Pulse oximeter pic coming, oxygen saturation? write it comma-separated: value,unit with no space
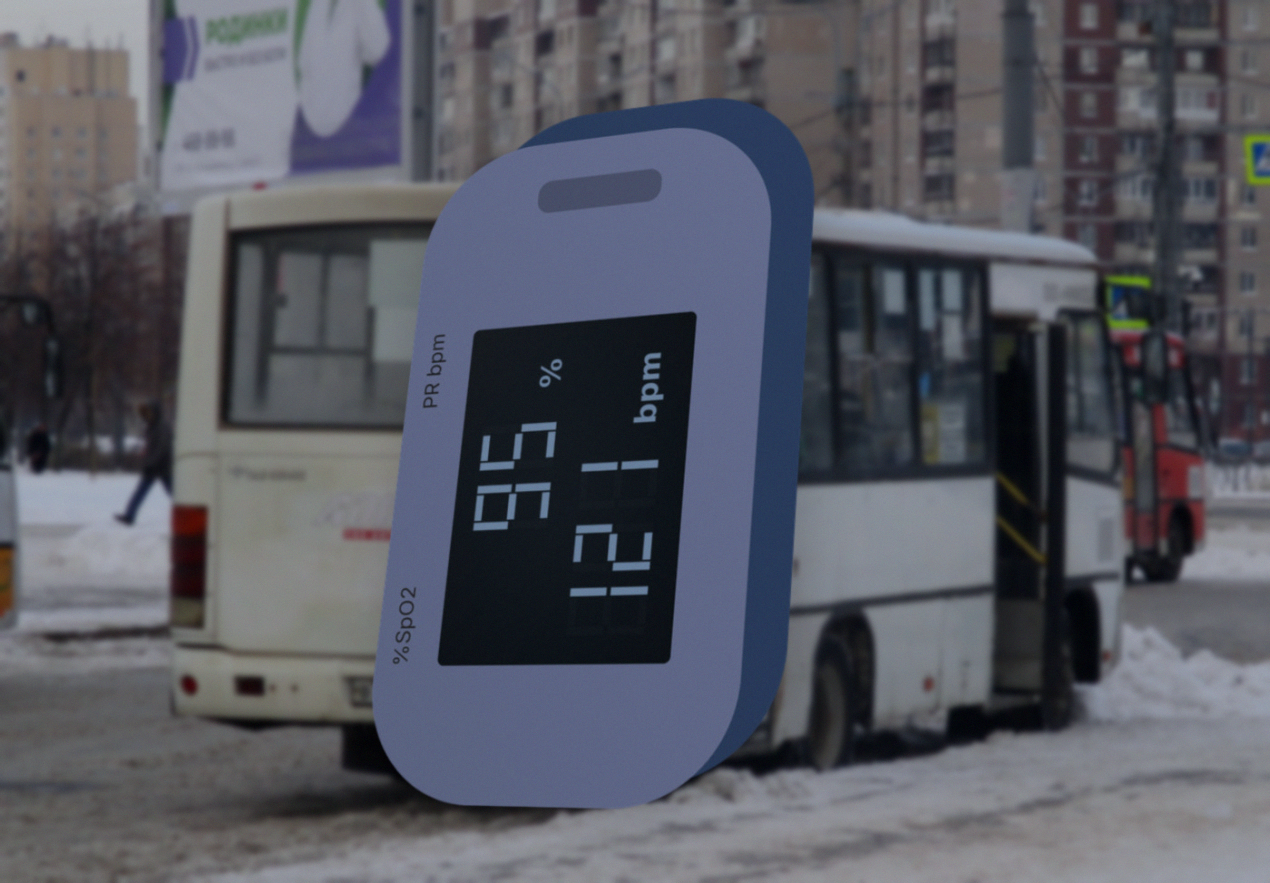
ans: 95,%
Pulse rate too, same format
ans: 121,bpm
